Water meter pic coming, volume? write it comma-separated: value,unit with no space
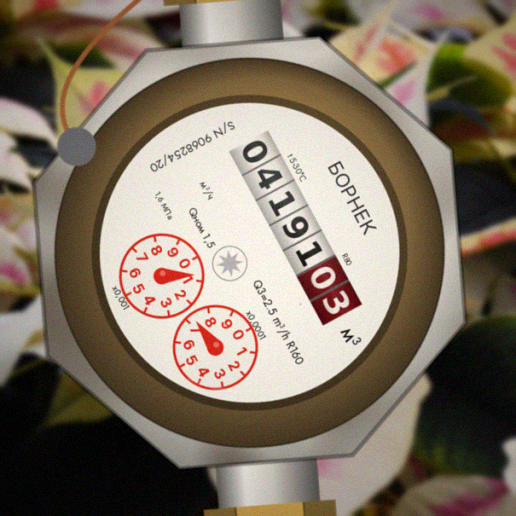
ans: 4191.0307,m³
